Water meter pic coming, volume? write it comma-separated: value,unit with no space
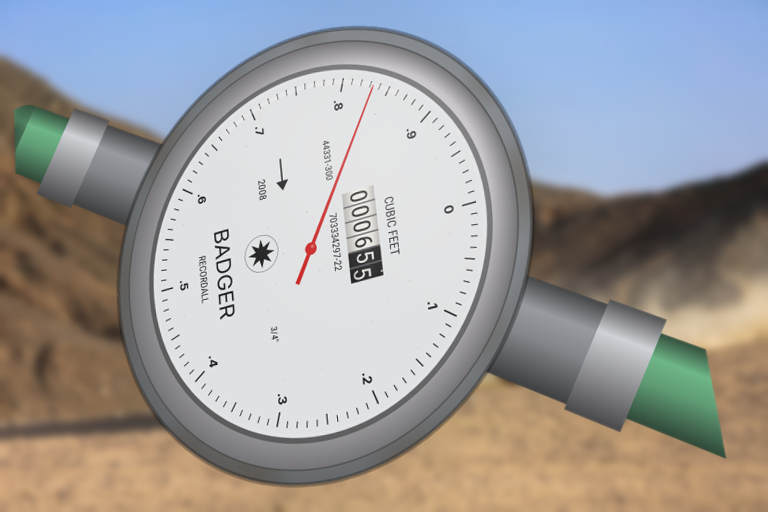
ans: 654.83,ft³
